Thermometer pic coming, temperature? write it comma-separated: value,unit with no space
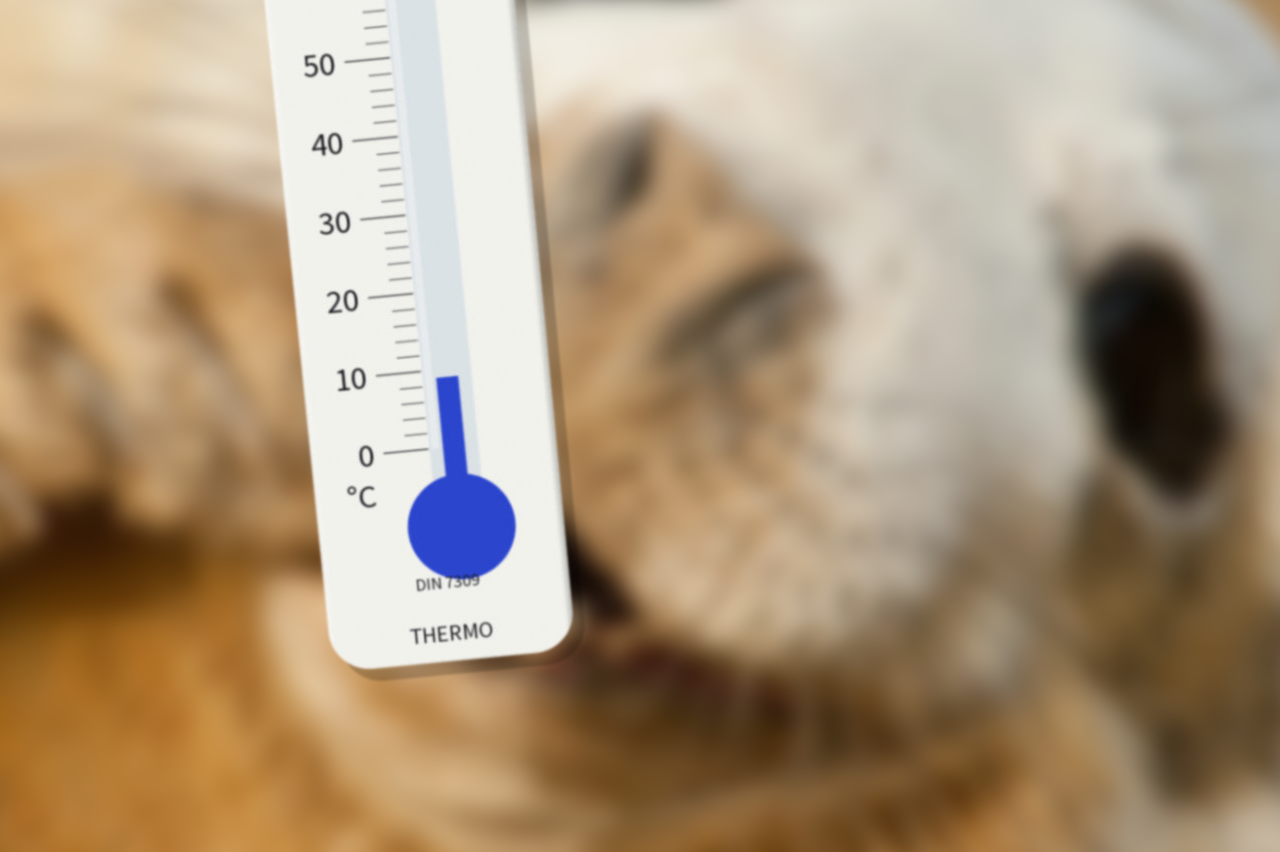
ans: 9,°C
